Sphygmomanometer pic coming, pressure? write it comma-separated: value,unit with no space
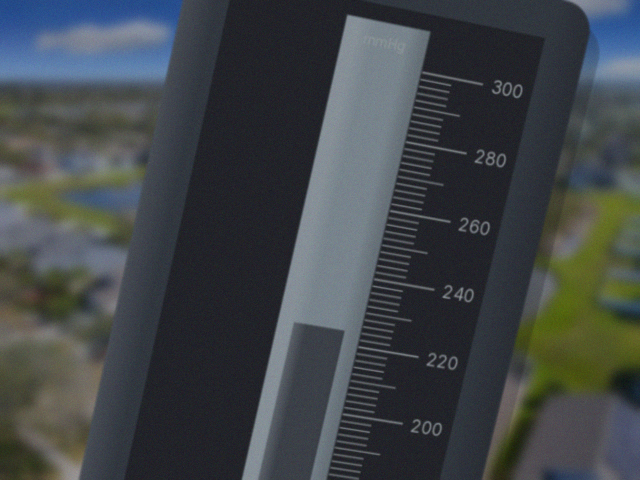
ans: 224,mmHg
